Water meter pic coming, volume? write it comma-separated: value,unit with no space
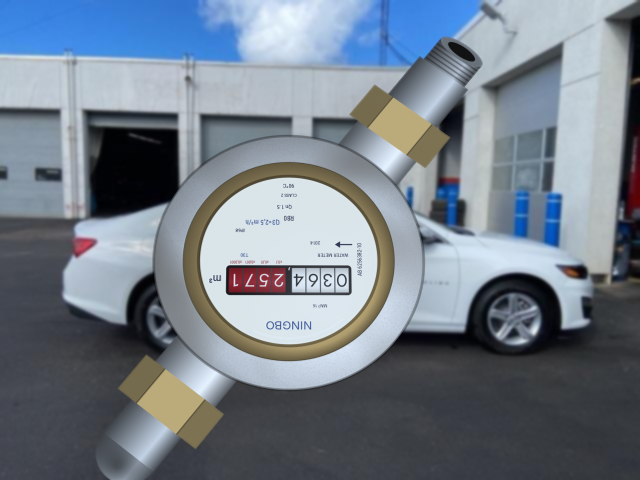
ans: 364.2571,m³
